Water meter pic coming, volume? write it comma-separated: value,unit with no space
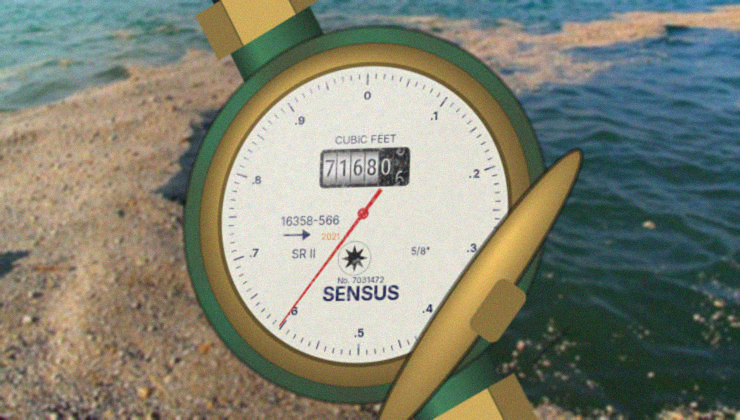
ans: 716805.60,ft³
